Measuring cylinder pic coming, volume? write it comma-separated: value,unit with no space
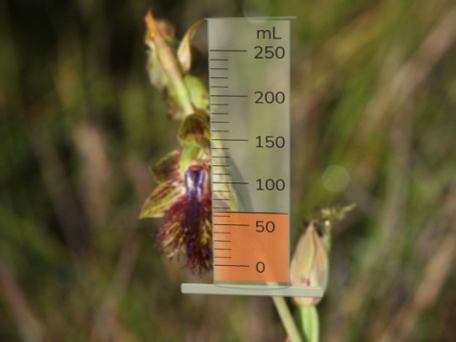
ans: 65,mL
